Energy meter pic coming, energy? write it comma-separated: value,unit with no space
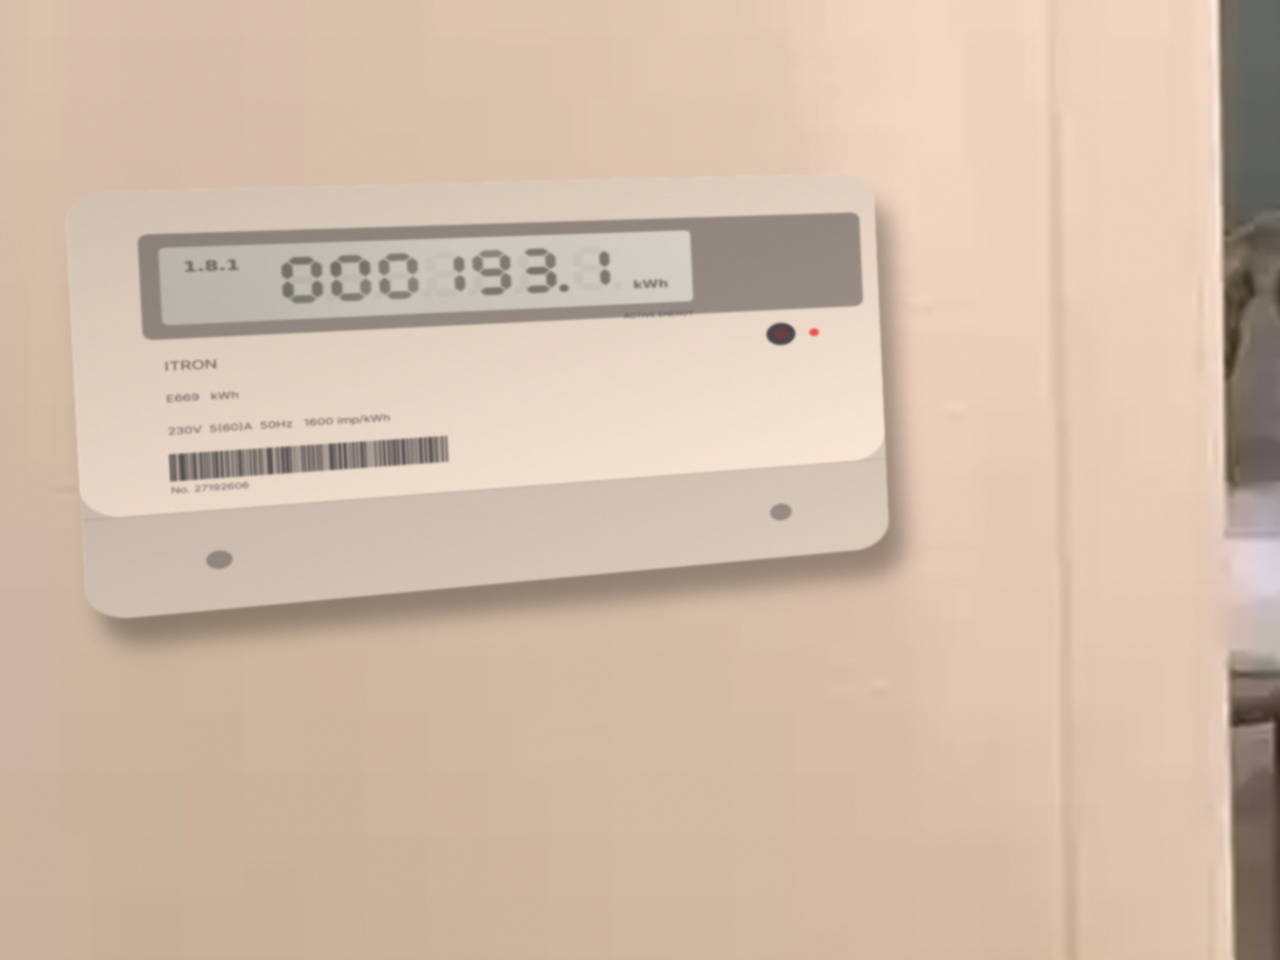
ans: 193.1,kWh
